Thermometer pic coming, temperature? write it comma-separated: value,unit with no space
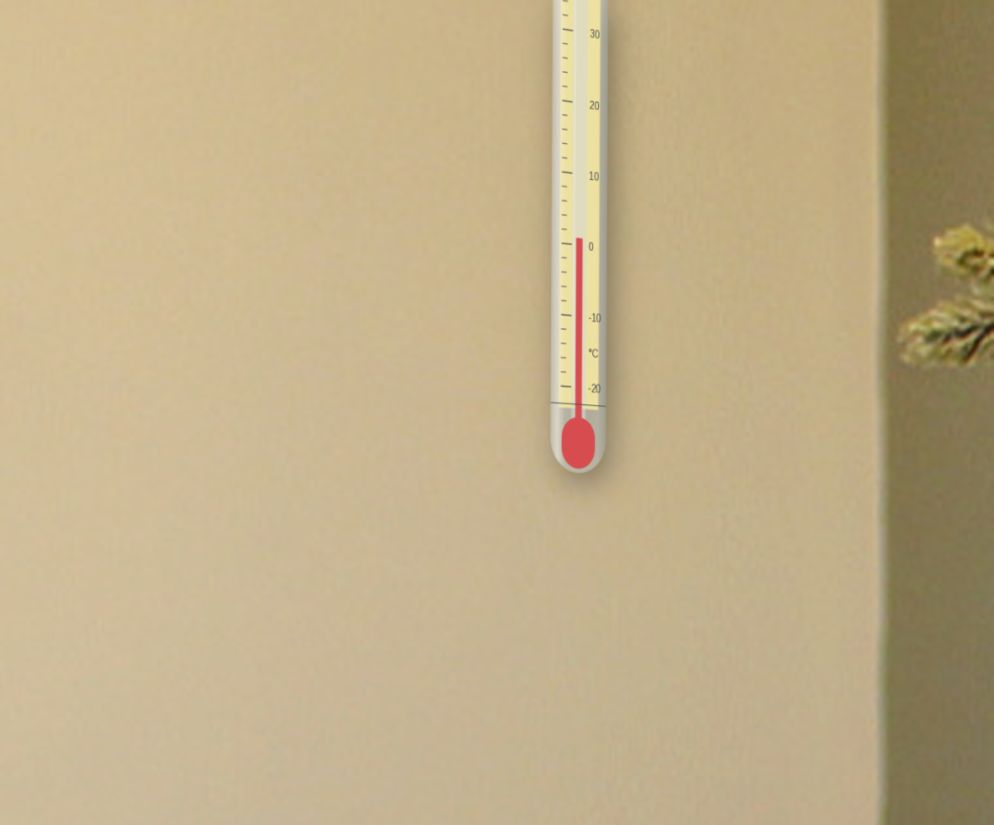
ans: 1,°C
